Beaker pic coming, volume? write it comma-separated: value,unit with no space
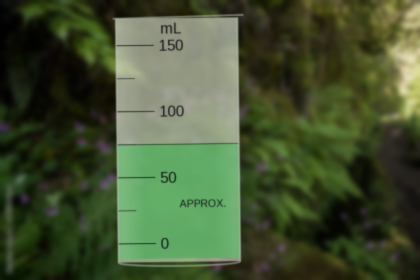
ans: 75,mL
